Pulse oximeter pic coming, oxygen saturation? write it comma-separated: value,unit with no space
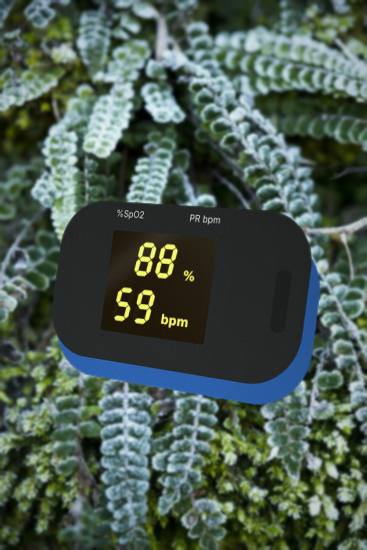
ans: 88,%
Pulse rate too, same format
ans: 59,bpm
